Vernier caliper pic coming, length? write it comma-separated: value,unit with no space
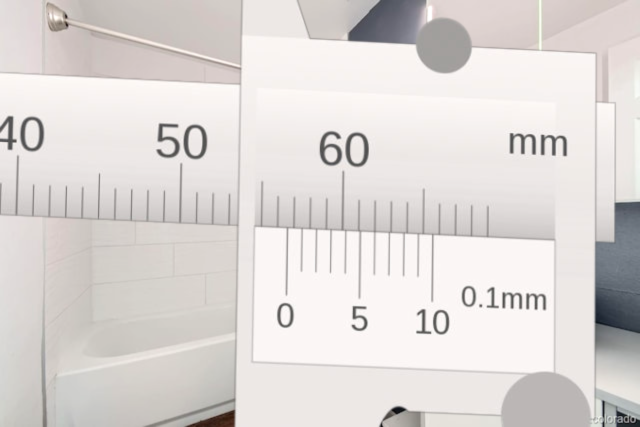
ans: 56.6,mm
